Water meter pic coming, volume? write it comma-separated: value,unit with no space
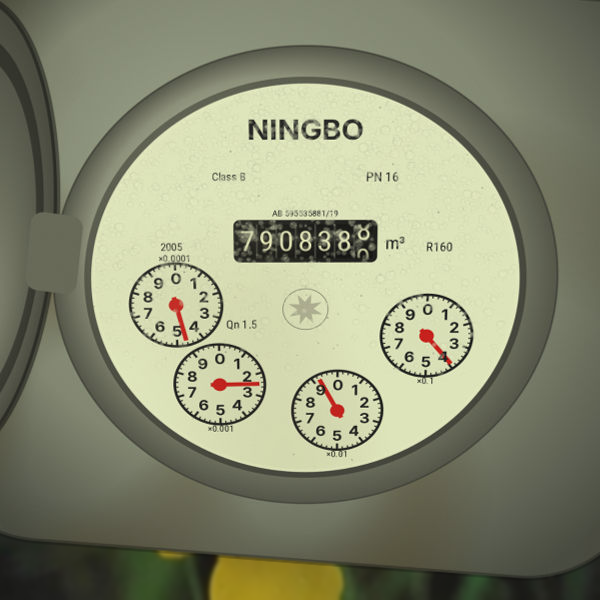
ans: 7908388.3924,m³
